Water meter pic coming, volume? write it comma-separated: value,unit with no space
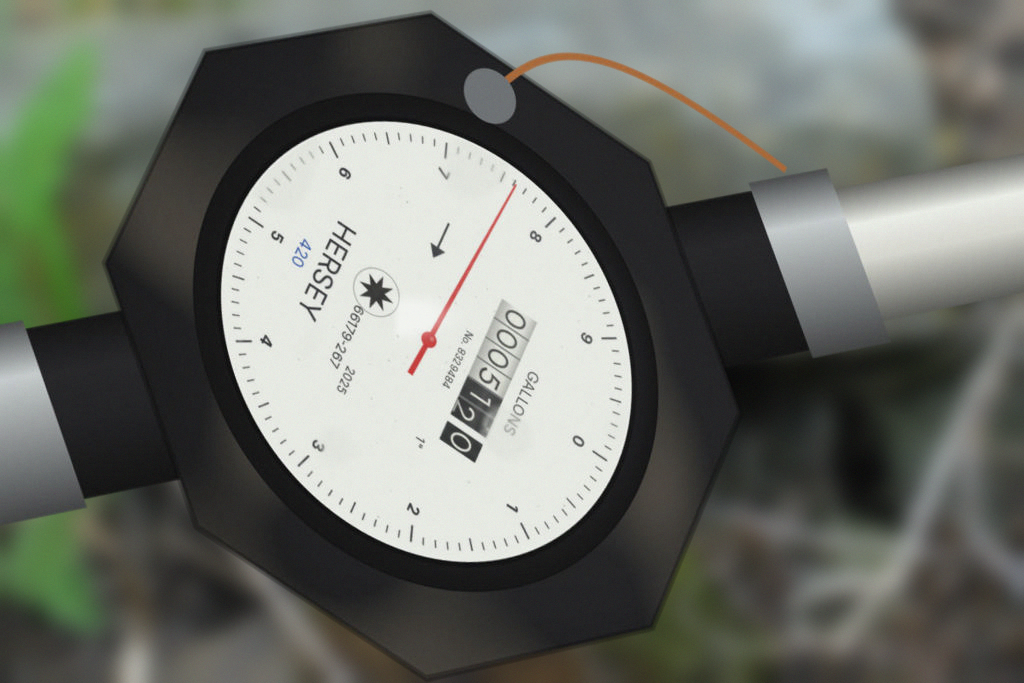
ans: 5117.6,gal
